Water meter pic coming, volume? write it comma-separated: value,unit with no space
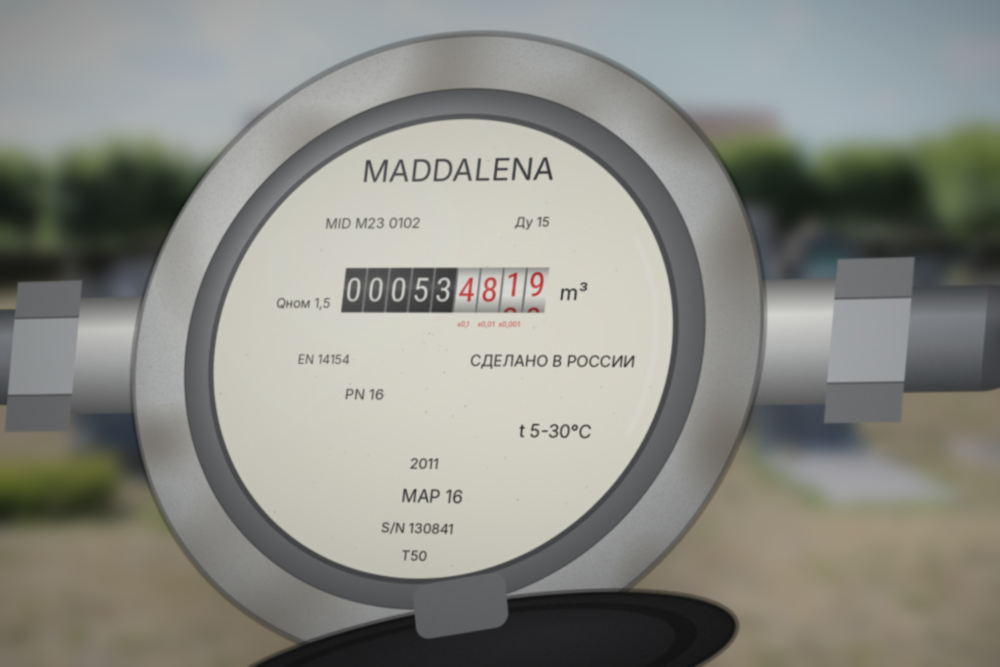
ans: 53.4819,m³
